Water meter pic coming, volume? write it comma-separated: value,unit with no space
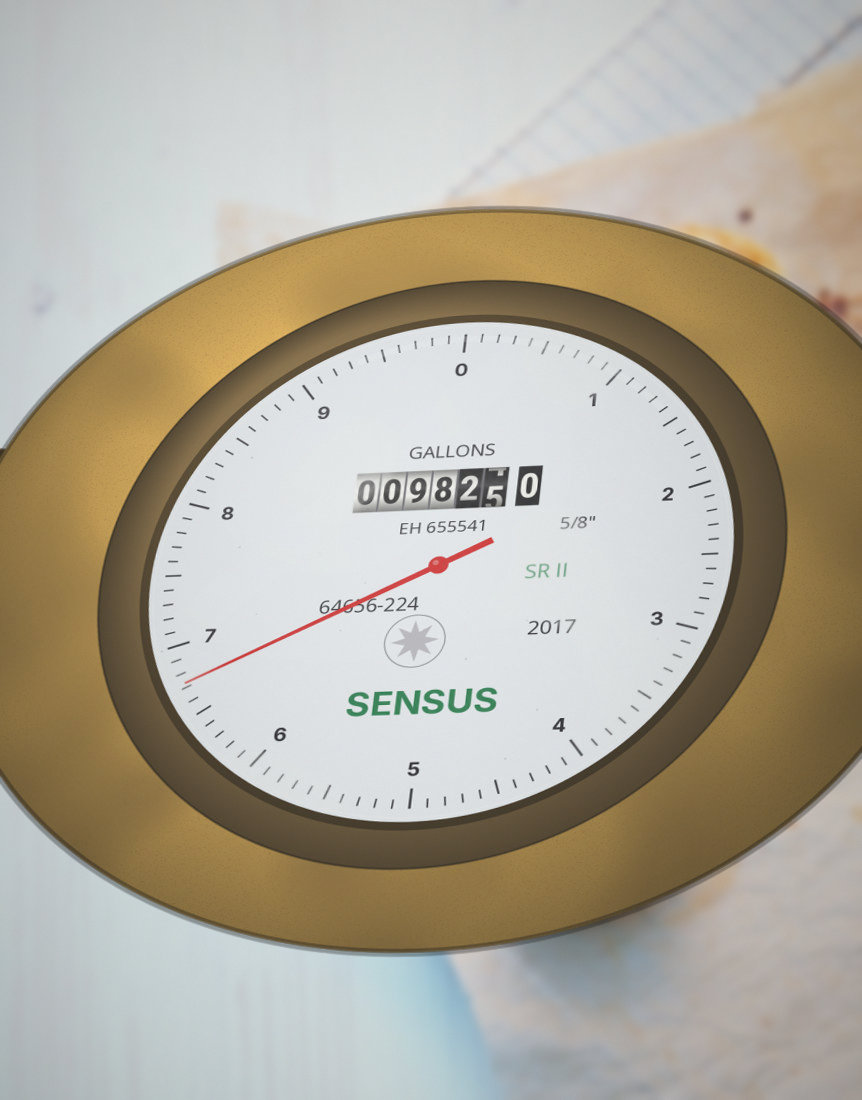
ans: 98246.7,gal
